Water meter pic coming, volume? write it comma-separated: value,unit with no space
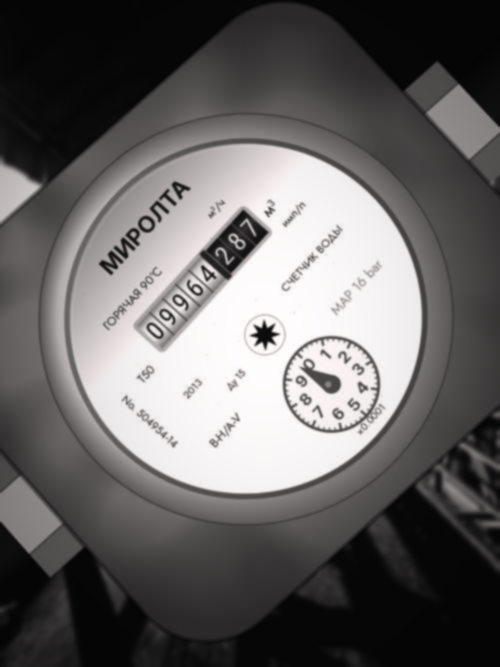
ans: 9964.2869,m³
